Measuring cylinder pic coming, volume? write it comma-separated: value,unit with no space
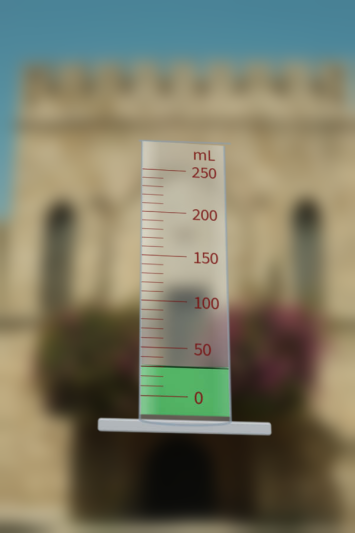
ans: 30,mL
